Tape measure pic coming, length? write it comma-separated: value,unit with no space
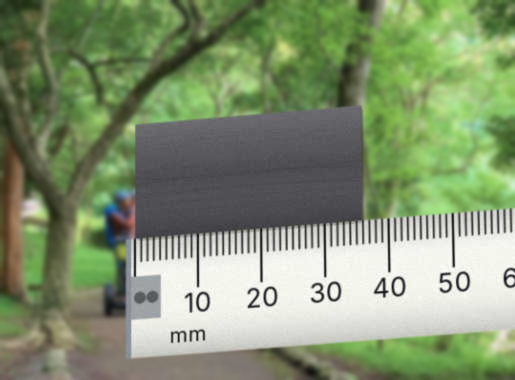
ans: 36,mm
